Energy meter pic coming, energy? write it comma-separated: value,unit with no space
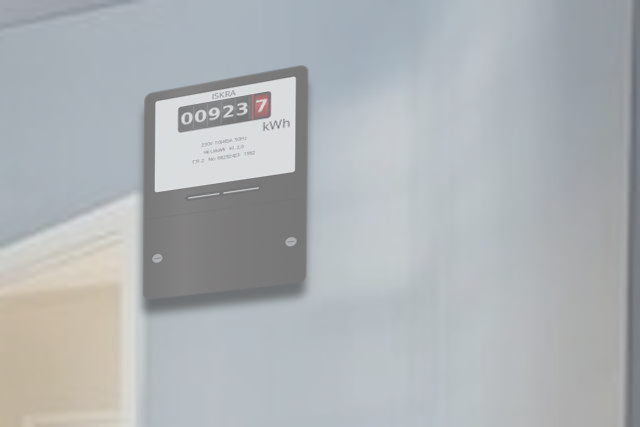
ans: 923.7,kWh
